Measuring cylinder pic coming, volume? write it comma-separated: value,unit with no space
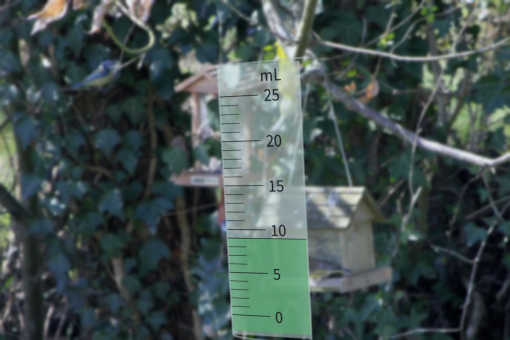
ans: 9,mL
